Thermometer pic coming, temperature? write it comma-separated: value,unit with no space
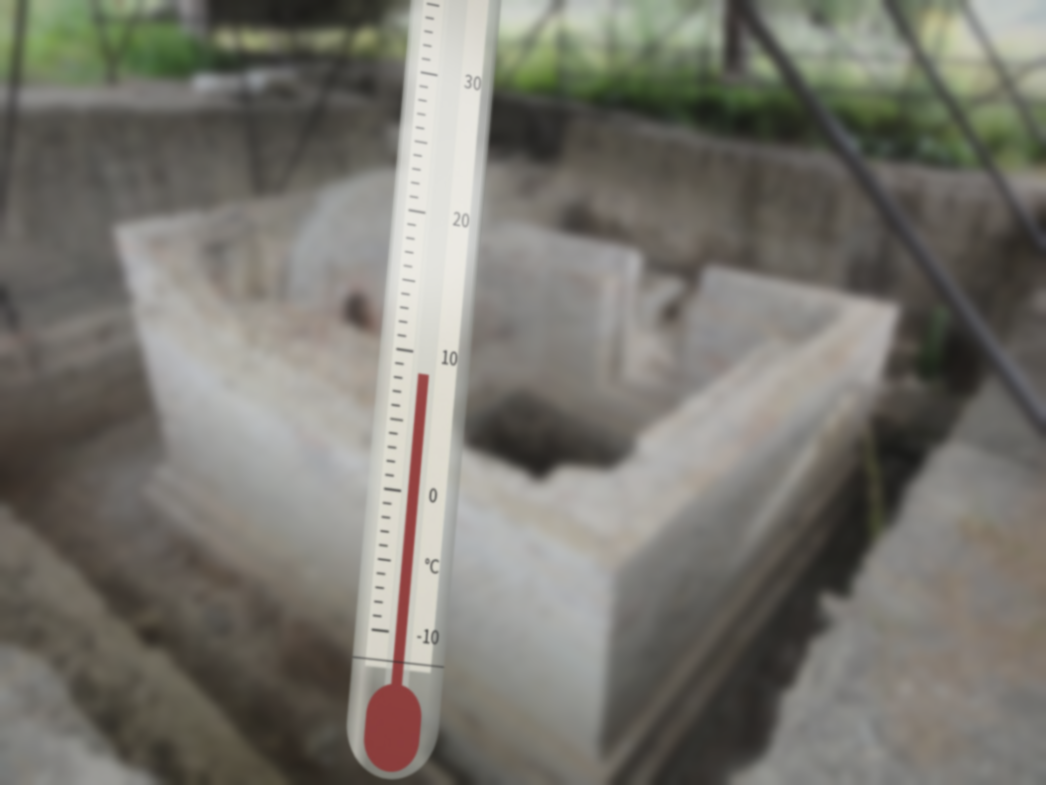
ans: 8.5,°C
